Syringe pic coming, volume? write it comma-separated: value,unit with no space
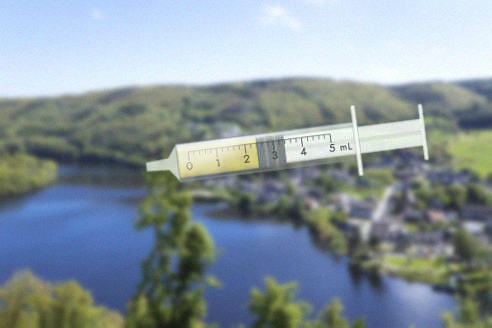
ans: 2.4,mL
